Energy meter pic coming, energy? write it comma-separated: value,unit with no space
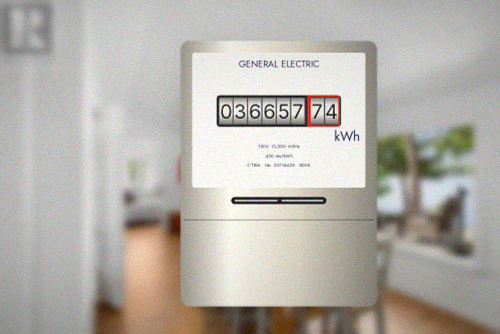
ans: 36657.74,kWh
